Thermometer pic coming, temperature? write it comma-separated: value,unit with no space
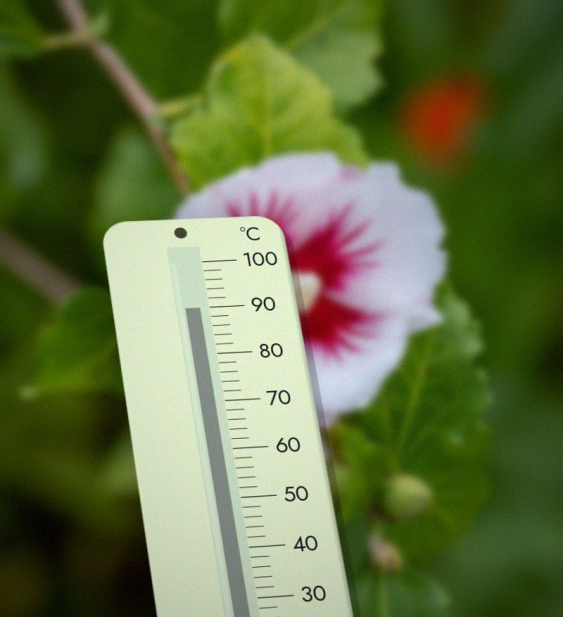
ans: 90,°C
